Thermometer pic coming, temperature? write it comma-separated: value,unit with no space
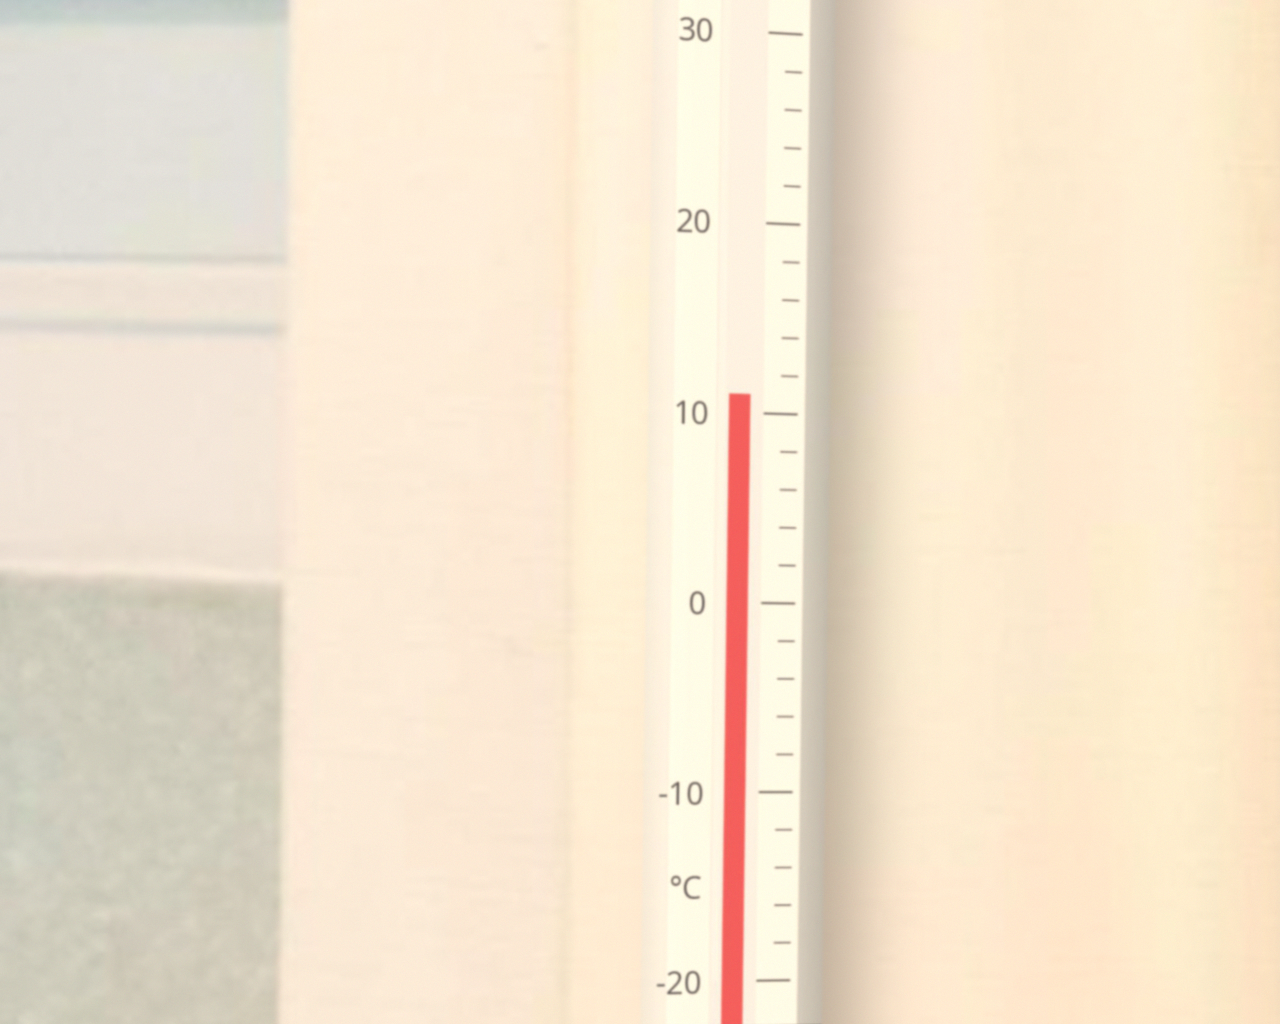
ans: 11,°C
